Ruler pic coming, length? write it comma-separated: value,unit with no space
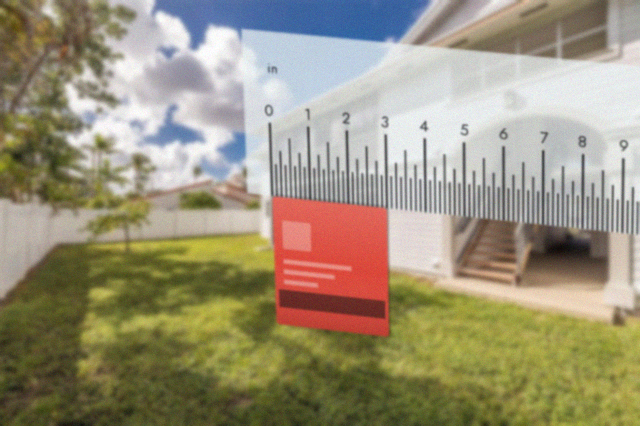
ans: 3,in
